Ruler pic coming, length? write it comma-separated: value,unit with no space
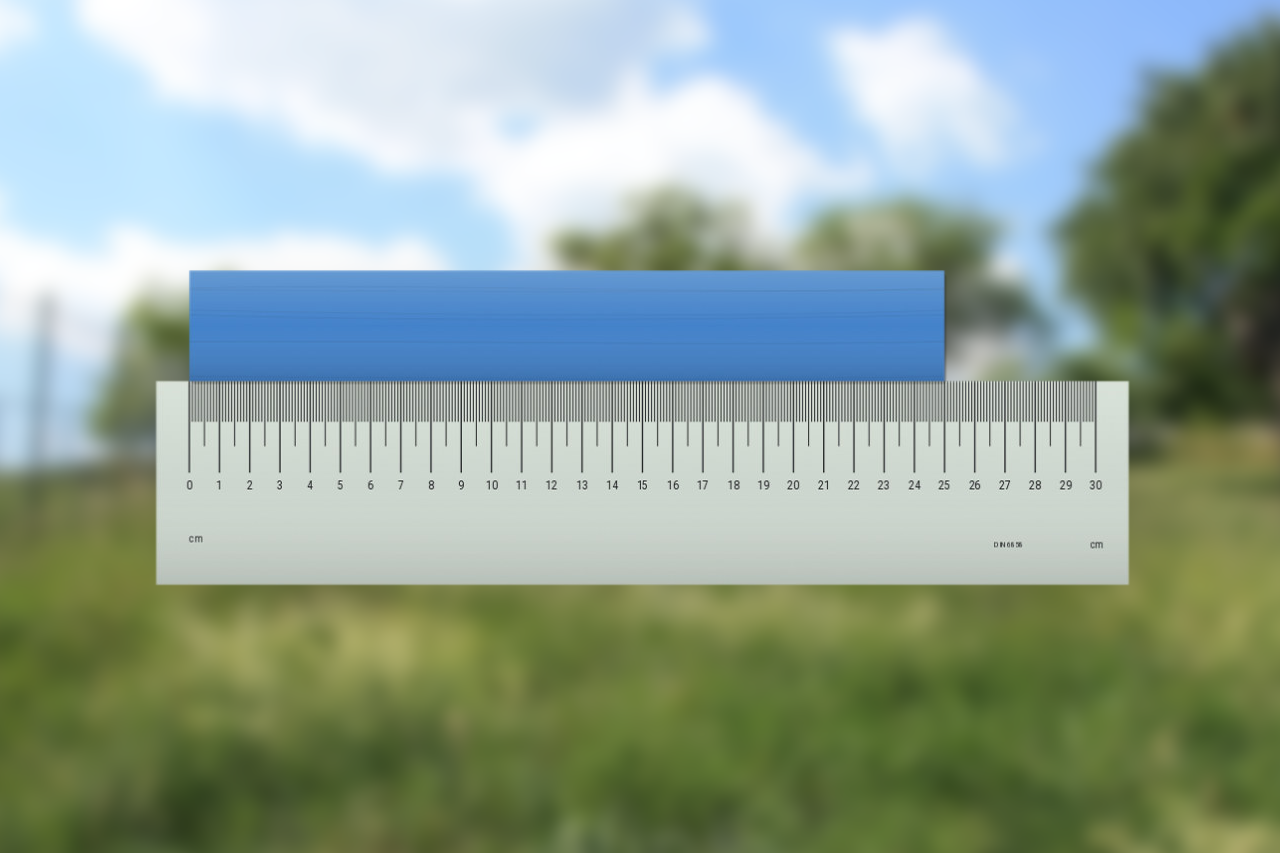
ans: 25,cm
